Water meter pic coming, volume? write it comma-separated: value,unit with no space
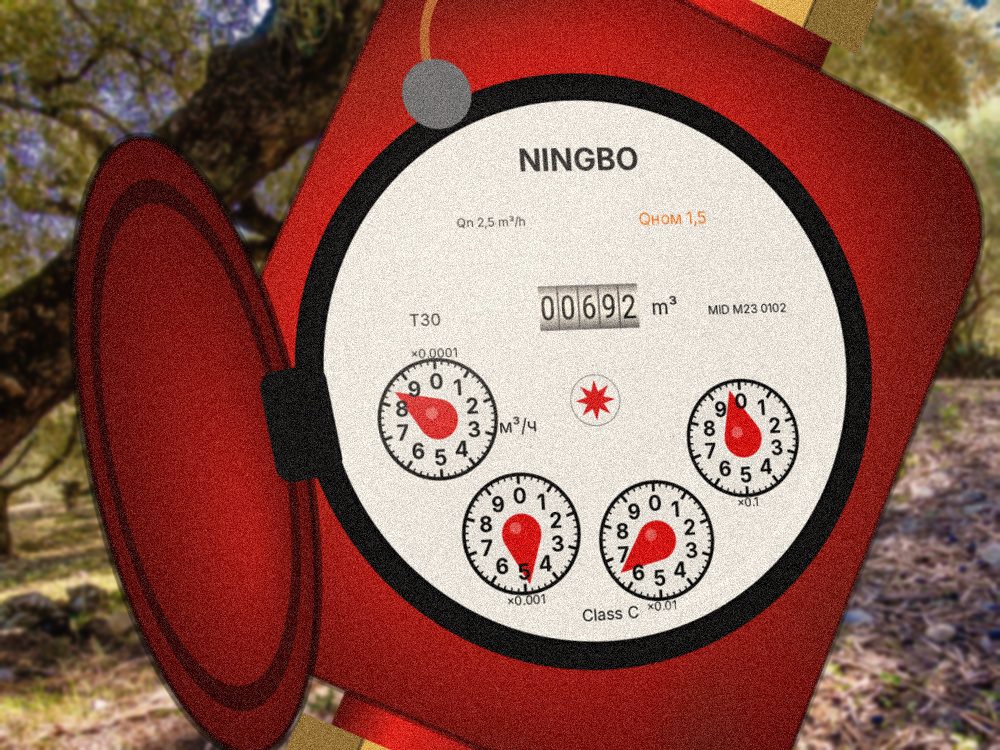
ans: 691.9648,m³
